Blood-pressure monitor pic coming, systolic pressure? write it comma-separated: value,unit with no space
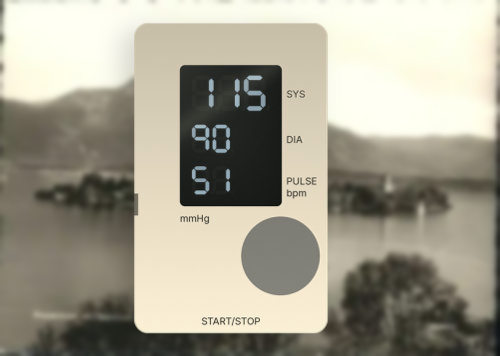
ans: 115,mmHg
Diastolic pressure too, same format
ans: 90,mmHg
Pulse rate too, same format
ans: 51,bpm
